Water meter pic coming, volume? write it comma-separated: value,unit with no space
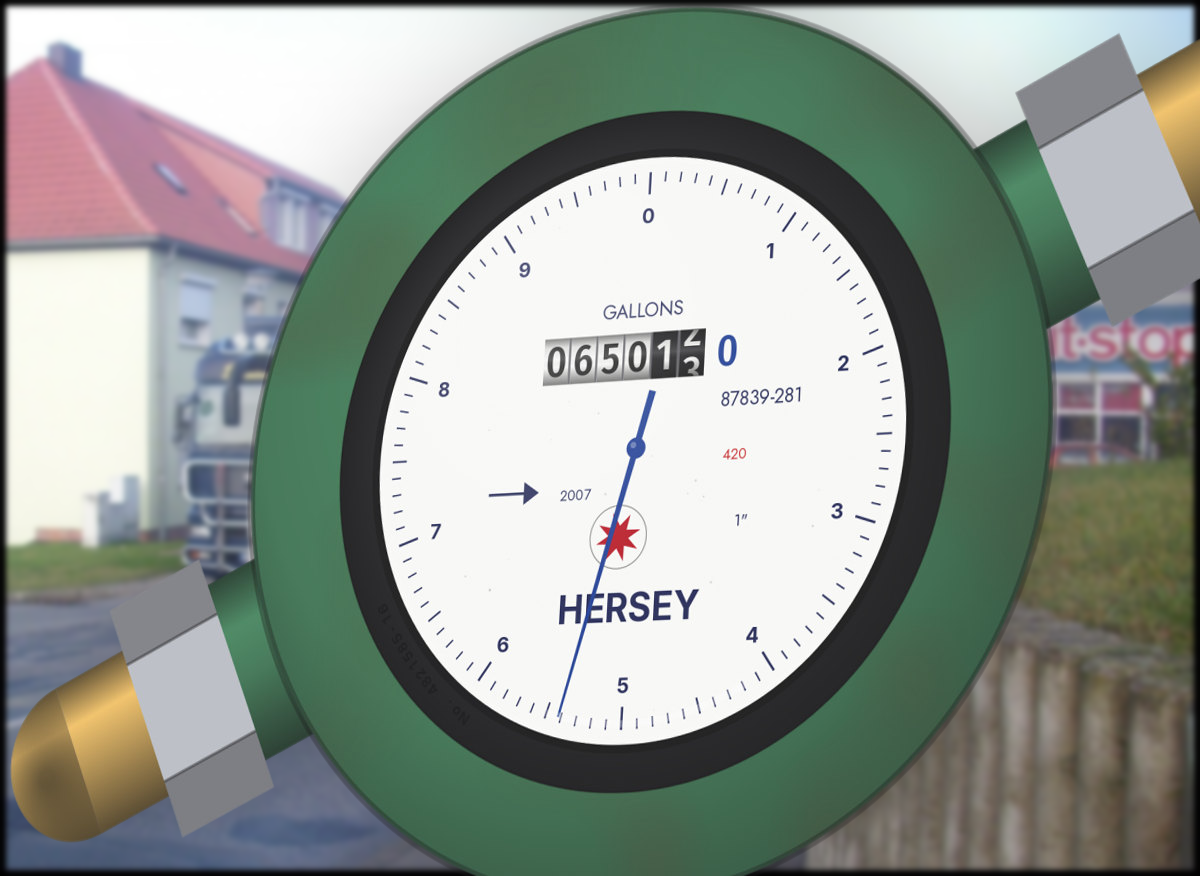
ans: 650125.4,gal
